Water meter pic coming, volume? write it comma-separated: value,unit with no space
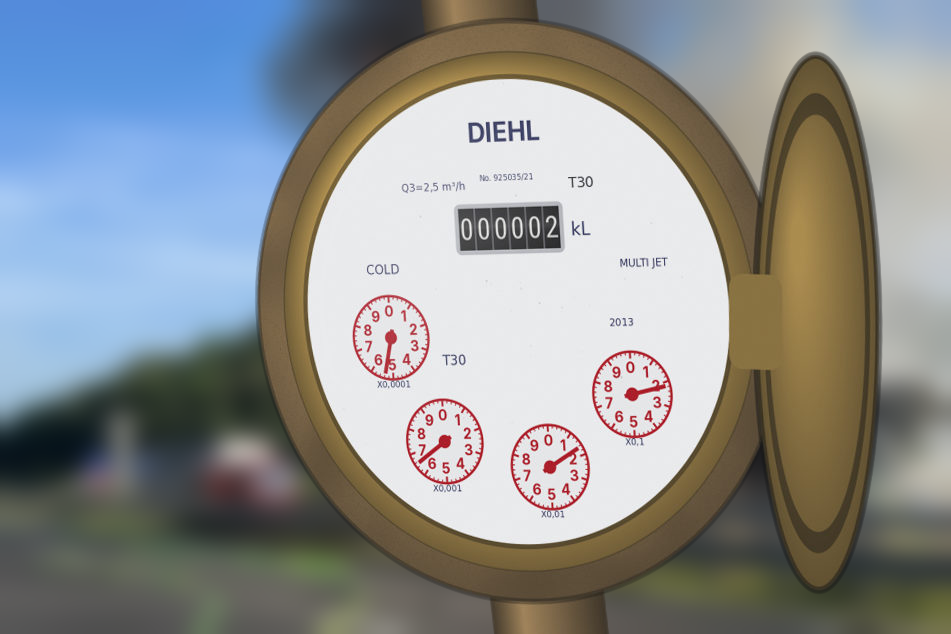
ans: 2.2165,kL
